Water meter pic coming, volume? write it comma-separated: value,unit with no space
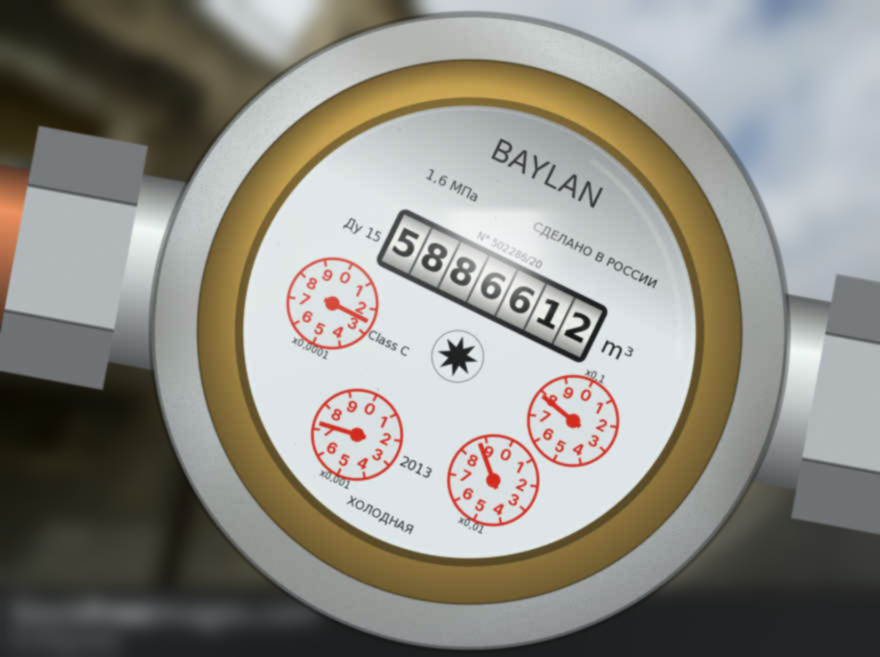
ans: 5886612.7872,m³
